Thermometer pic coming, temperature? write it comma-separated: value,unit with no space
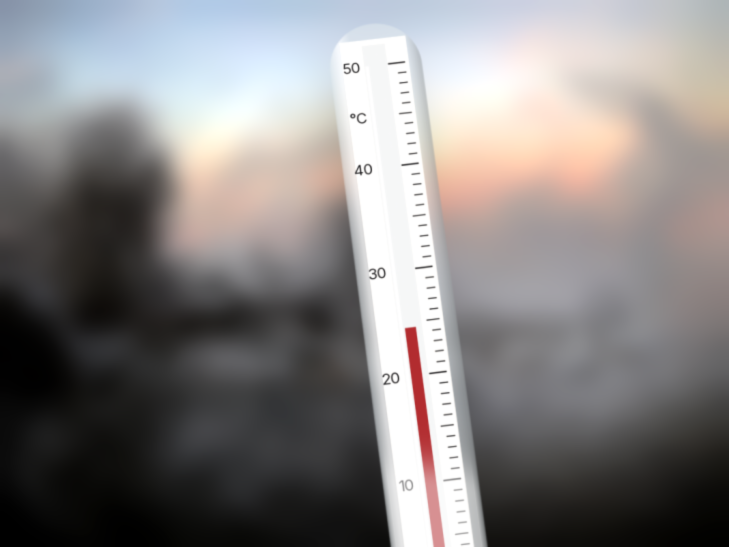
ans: 24.5,°C
